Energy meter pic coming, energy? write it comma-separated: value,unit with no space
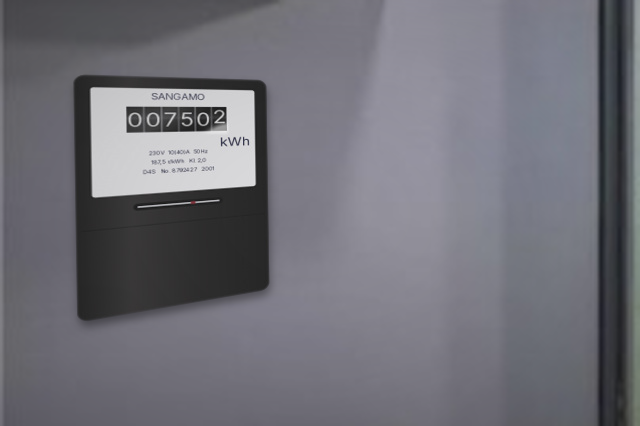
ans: 7502,kWh
